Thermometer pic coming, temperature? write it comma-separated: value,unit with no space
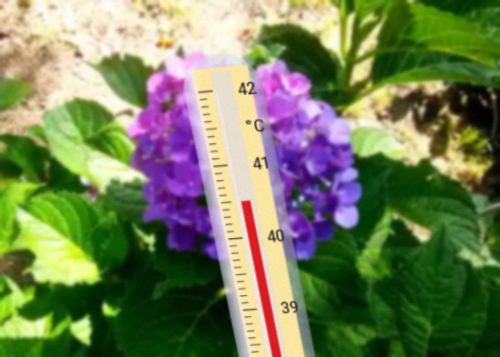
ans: 40.5,°C
